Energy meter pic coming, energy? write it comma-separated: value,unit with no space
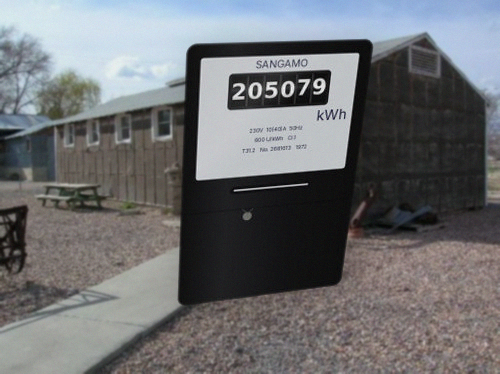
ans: 205079,kWh
